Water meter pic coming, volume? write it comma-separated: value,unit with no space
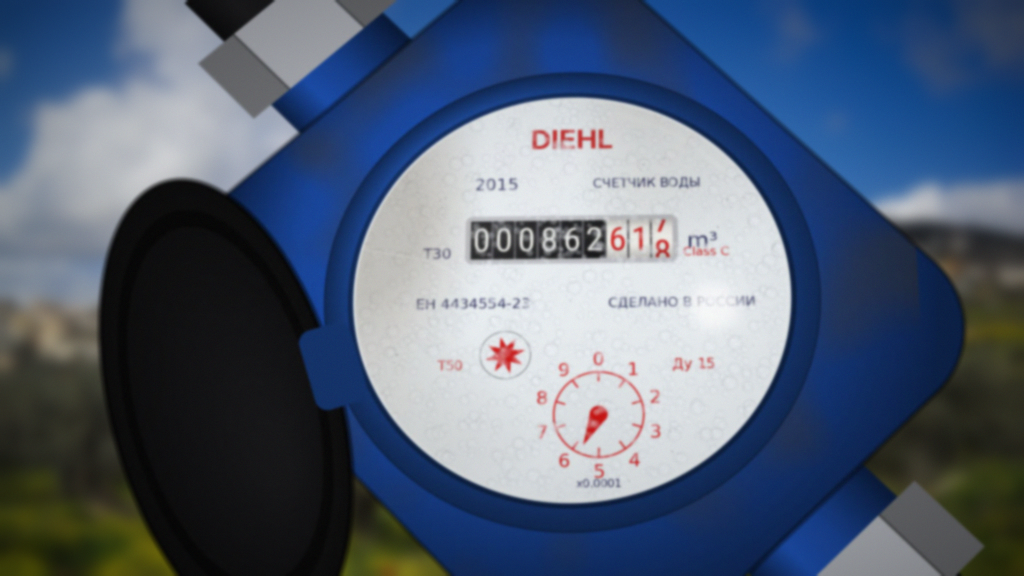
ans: 862.6175,m³
